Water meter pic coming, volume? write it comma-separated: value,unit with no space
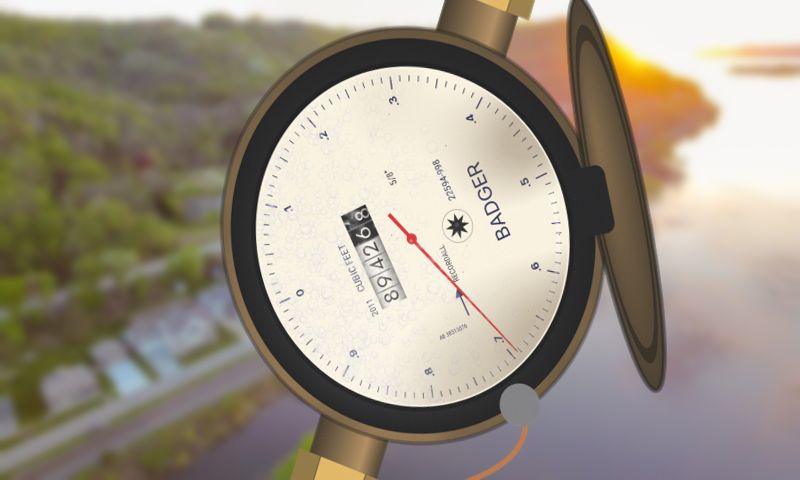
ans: 894267.69,ft³
